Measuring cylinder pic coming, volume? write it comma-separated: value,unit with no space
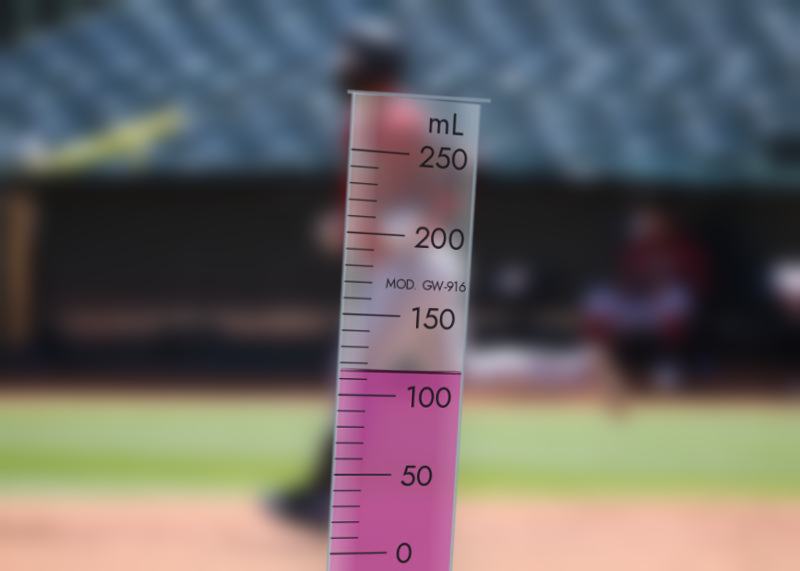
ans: 115,mL
